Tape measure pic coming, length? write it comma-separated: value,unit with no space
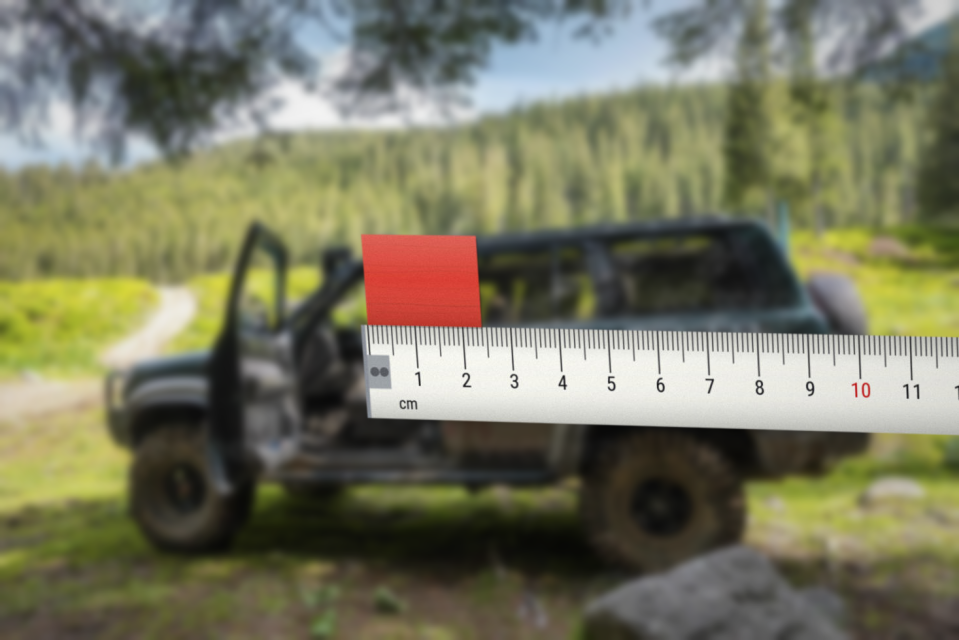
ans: 2.4,cm
